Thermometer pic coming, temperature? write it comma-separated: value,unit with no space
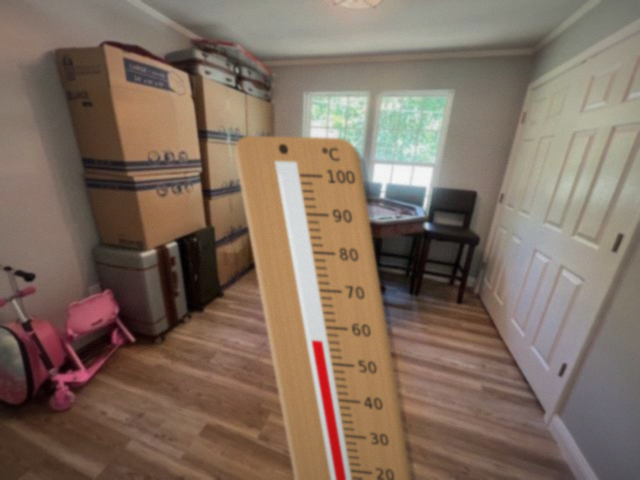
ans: 56,°C
